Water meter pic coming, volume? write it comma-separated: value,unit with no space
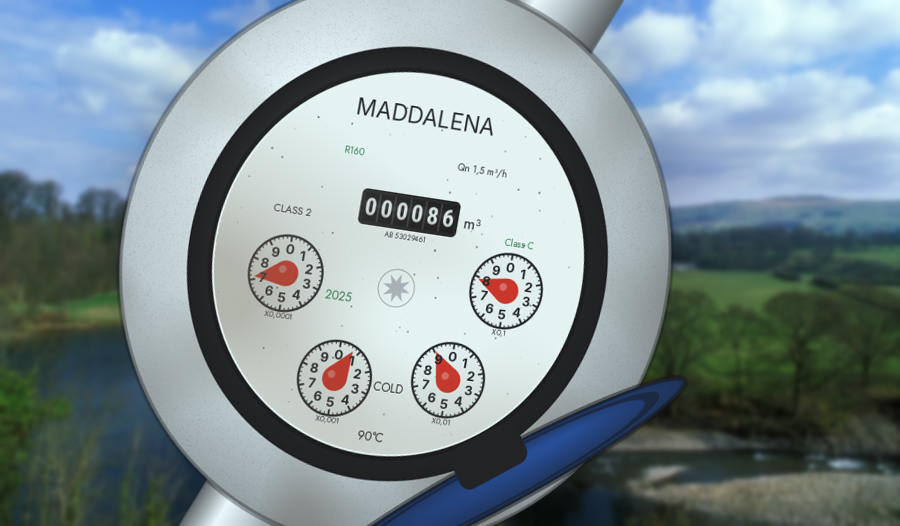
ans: 86.7907,m³
